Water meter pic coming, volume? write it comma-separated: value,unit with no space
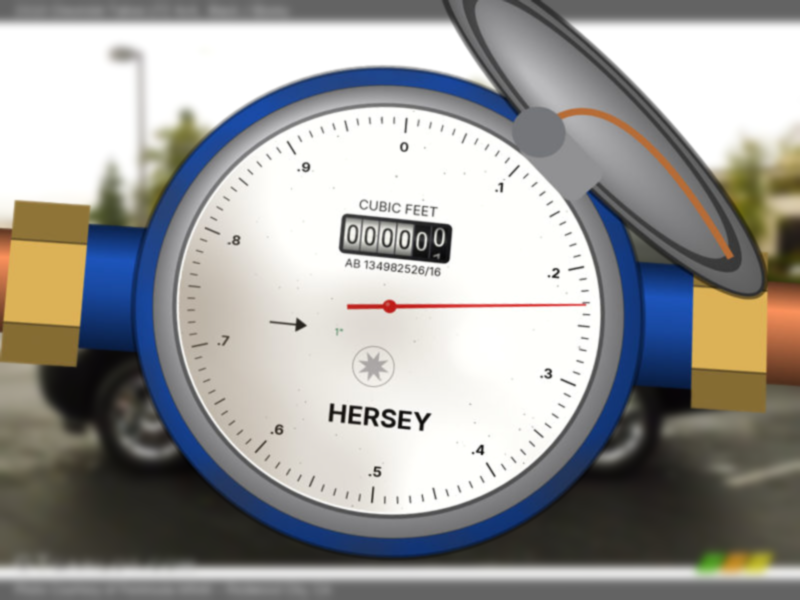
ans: 0.23,ft³
